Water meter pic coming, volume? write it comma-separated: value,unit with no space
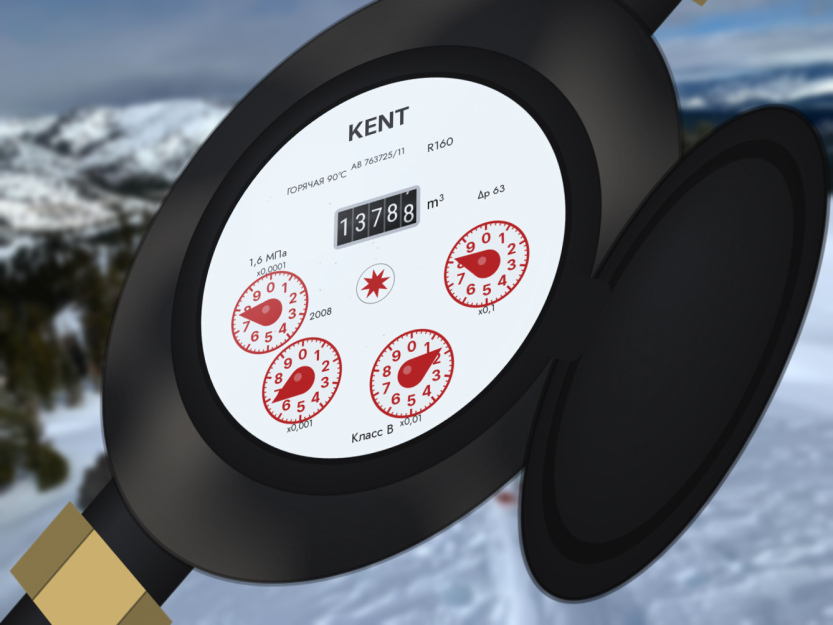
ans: 13787.8167,m³
